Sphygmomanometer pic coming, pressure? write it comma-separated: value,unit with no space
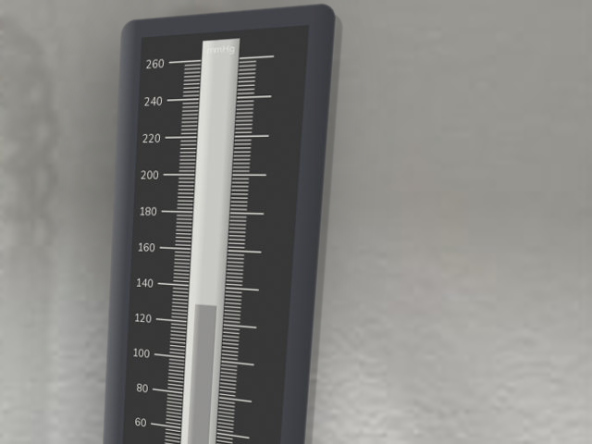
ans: 130,mmHg
